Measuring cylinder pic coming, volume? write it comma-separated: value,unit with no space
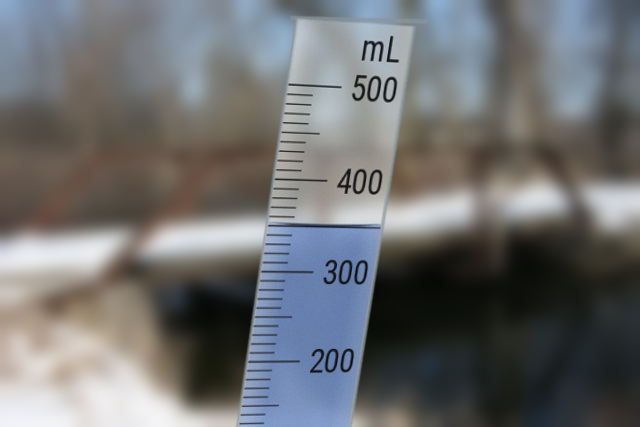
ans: 350,mL
